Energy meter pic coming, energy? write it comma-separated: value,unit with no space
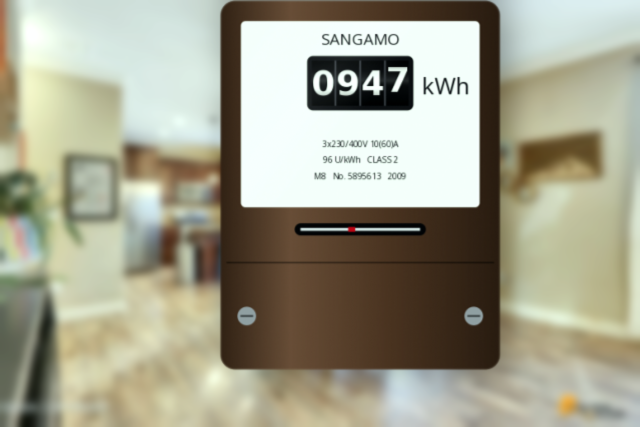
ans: 947,kWh
